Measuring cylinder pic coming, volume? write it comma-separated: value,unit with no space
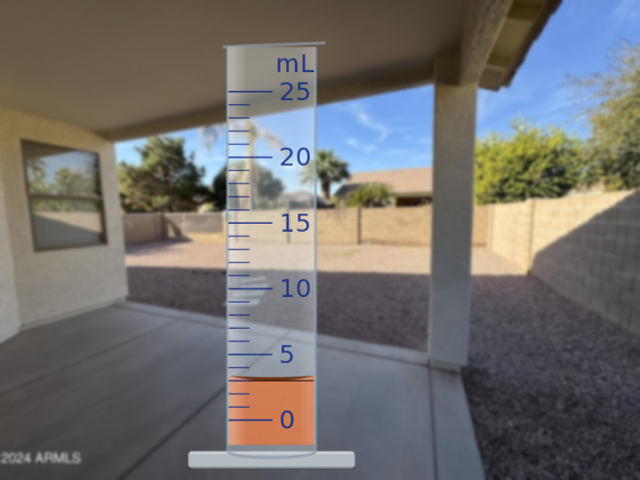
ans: 3,mL
